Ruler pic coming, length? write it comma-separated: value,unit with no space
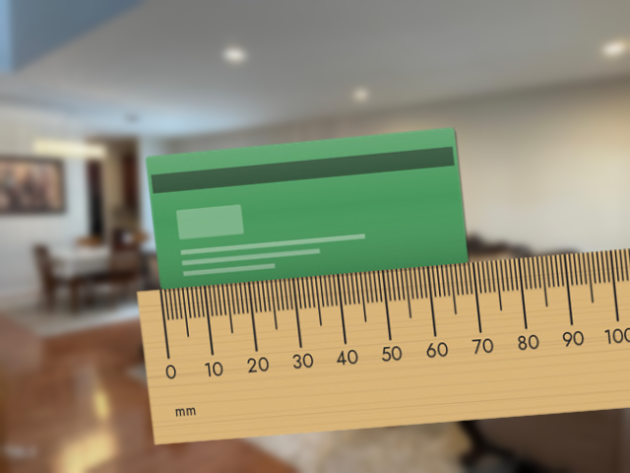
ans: 69,mm
